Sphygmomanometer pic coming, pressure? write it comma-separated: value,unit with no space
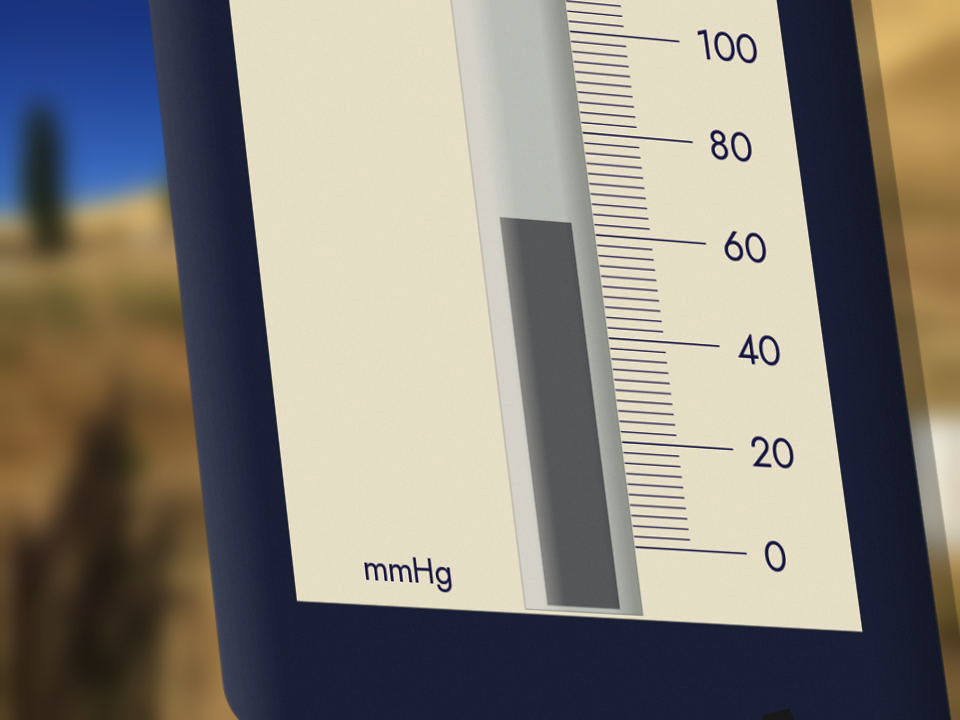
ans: 62,mmHg
